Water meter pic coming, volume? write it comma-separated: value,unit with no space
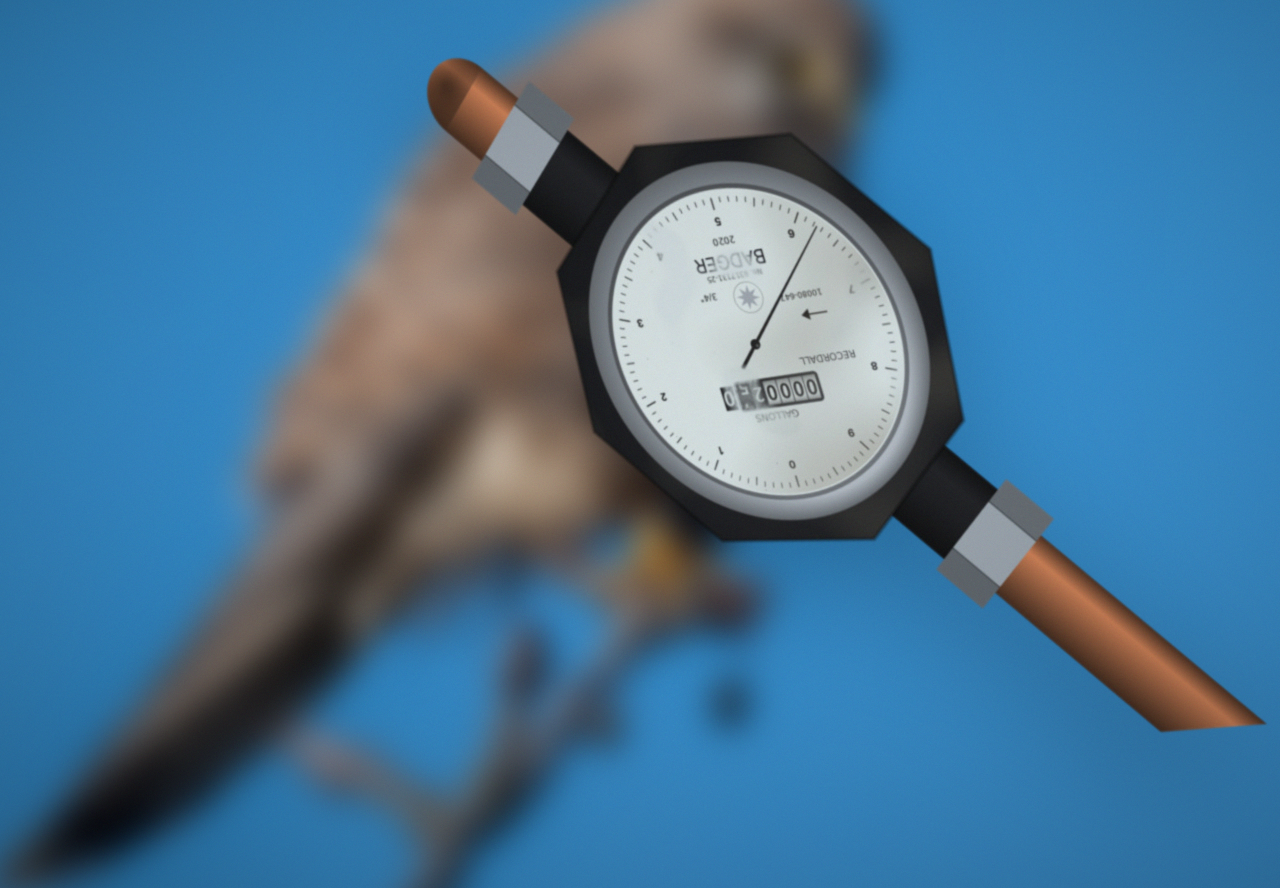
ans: 246.2,gal
